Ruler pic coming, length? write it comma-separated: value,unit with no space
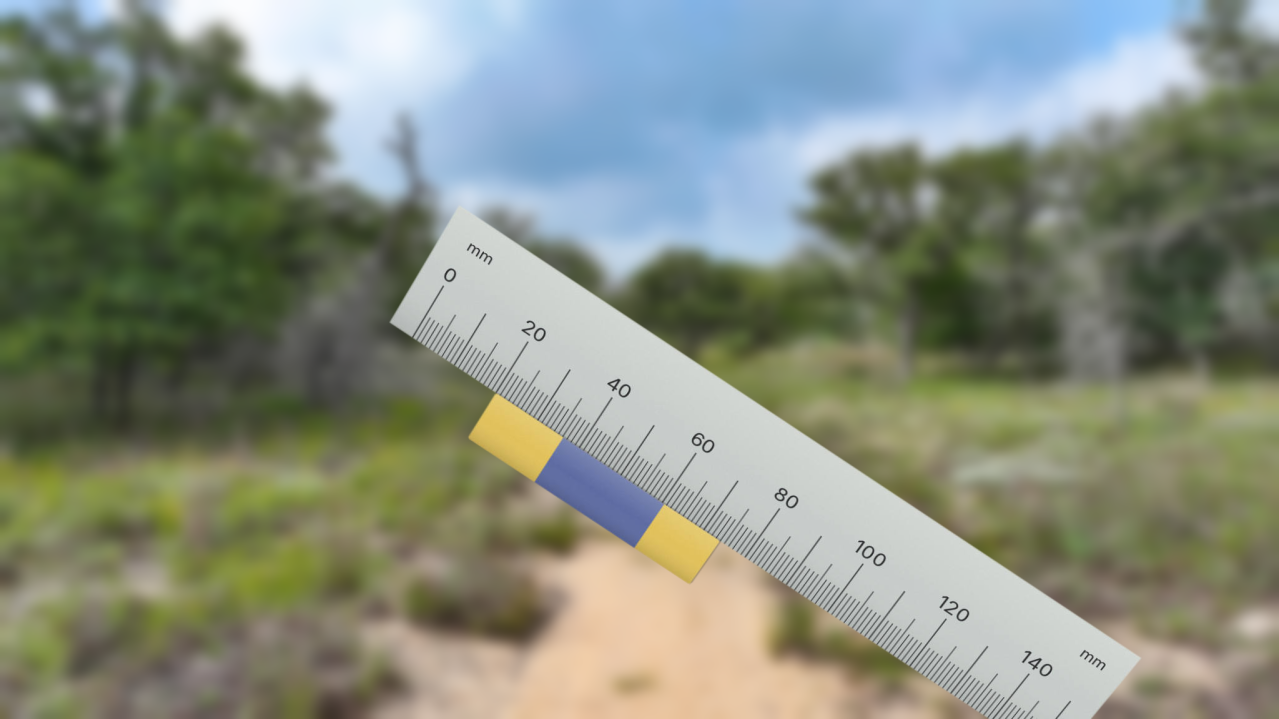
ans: 54,mm
